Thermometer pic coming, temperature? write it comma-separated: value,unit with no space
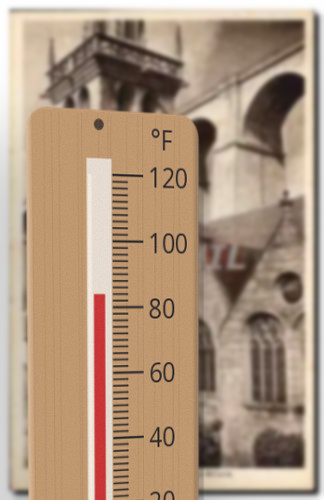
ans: 84,°F
